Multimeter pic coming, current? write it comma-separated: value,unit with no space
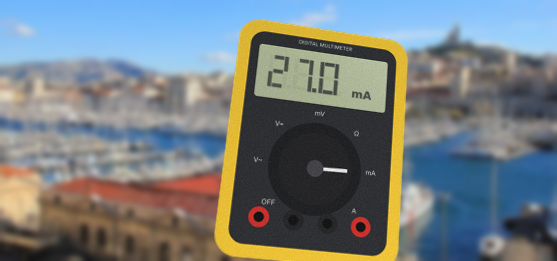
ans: 27.0,mA
